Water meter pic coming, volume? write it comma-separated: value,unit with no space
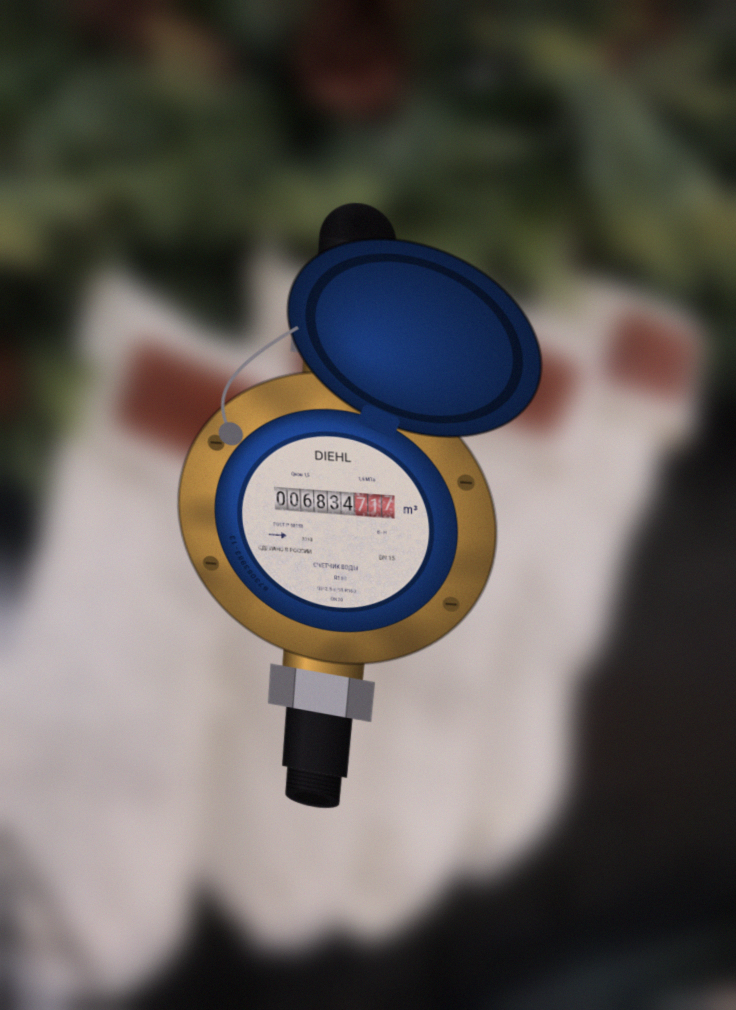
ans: 6834.717,m³
